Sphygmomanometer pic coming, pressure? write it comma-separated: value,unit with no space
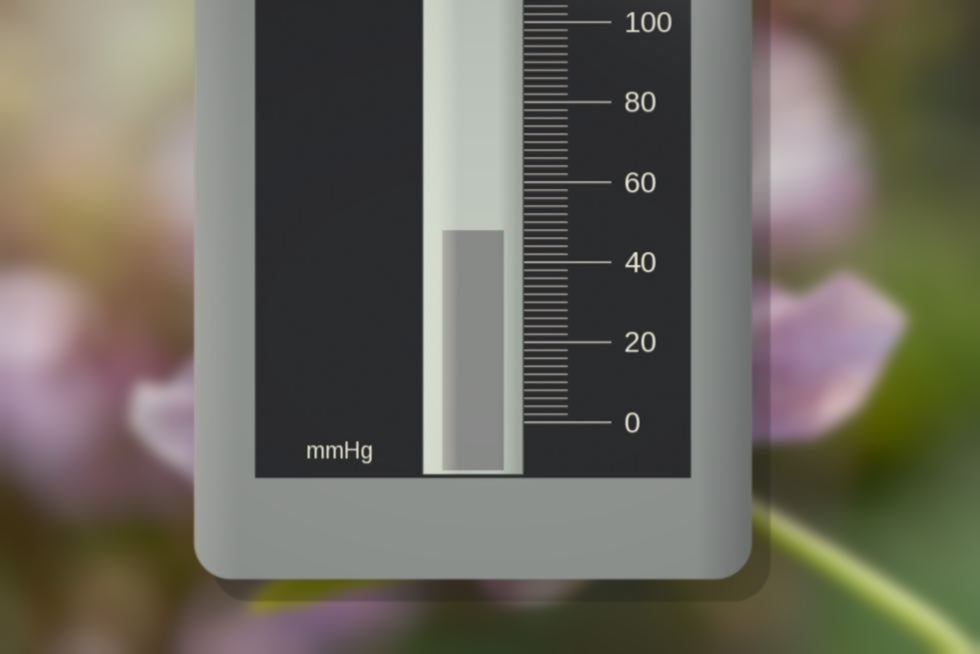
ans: 48,mmHg
